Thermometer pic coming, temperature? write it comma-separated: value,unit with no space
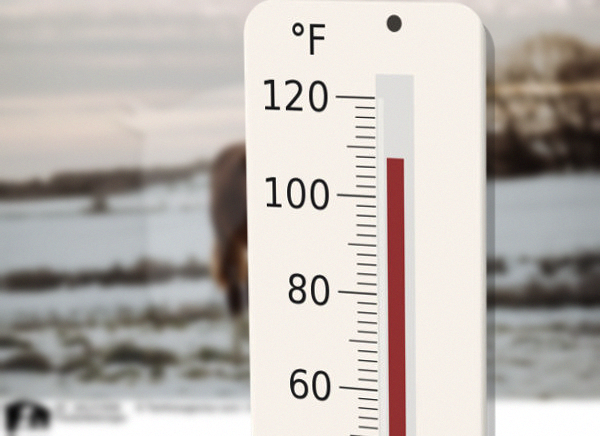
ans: 108,°F
